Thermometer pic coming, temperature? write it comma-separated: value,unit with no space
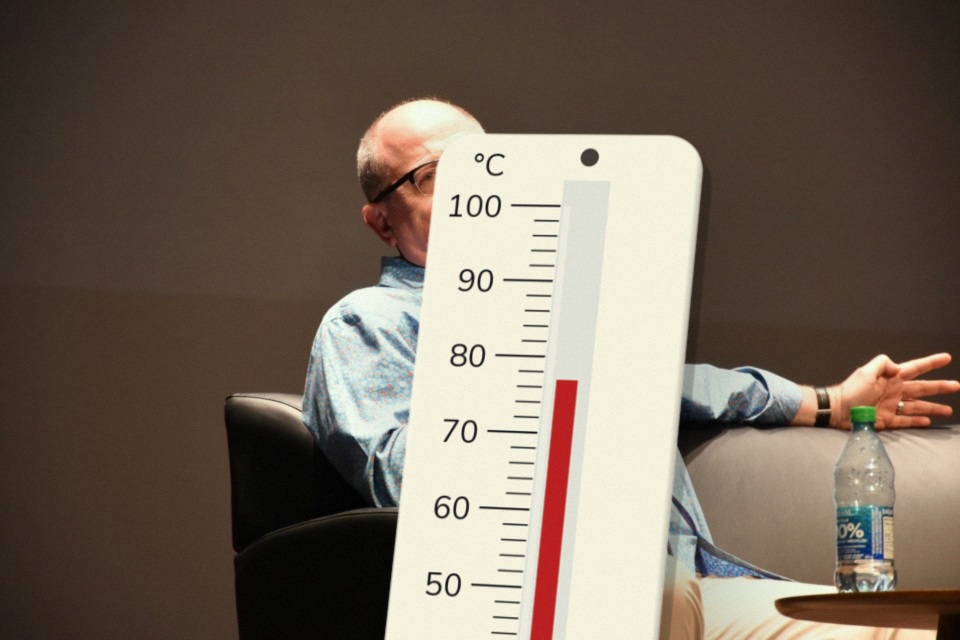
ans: 77,°C
